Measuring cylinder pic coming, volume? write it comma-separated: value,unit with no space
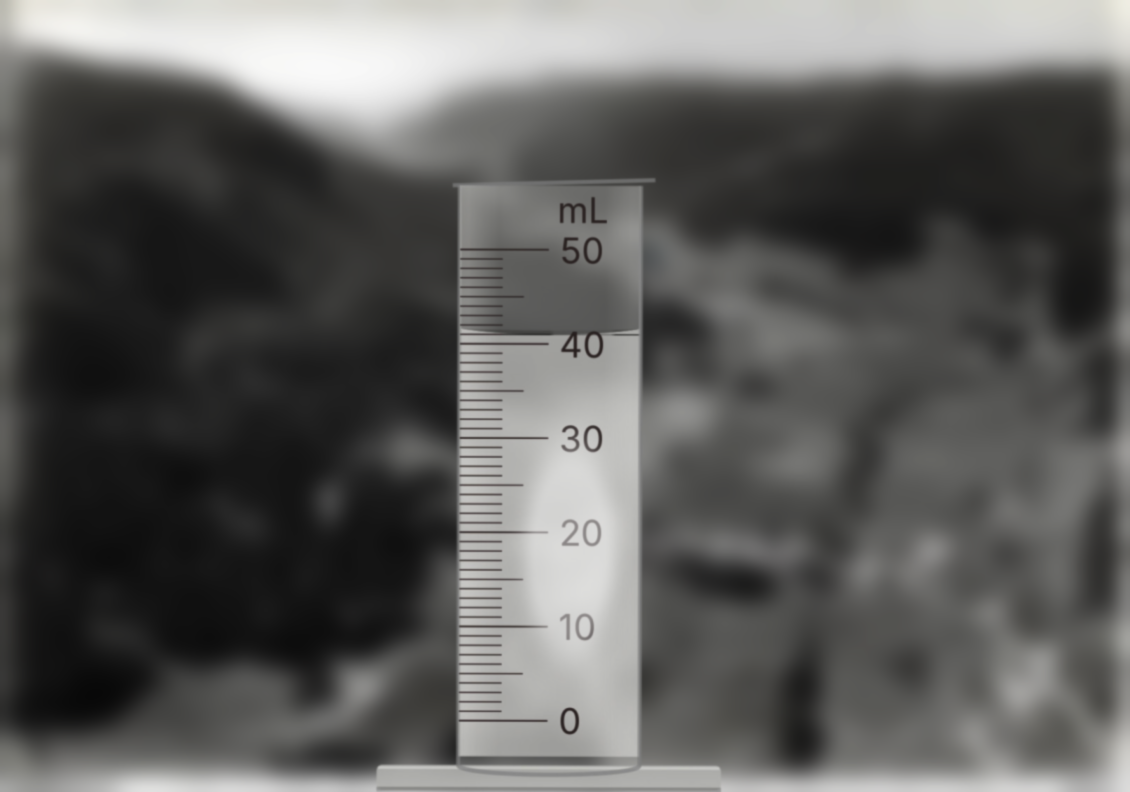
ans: 41,mL
